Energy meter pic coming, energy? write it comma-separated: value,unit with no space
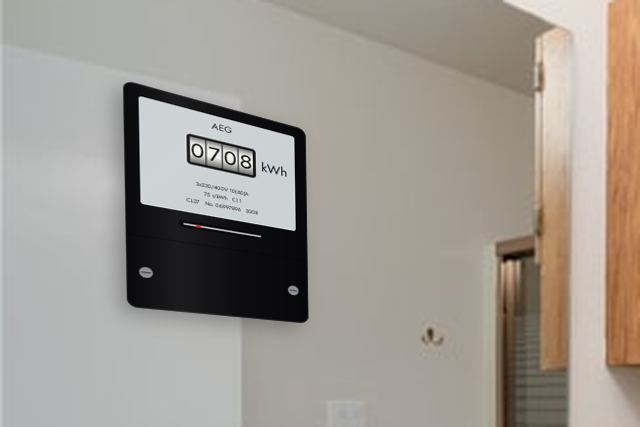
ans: 708,kWh
